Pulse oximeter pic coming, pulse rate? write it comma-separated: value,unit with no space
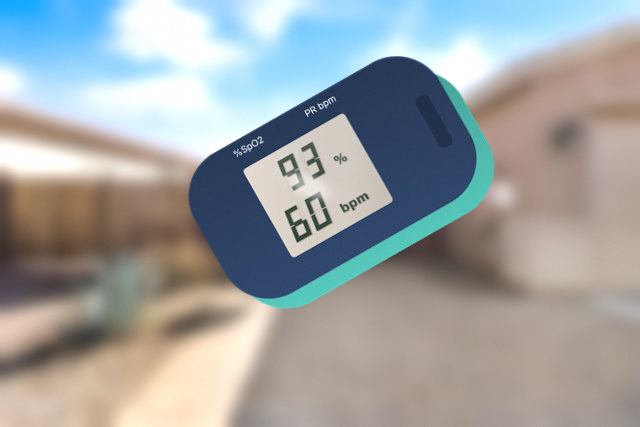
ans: 60,bpm
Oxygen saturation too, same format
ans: 93,%
